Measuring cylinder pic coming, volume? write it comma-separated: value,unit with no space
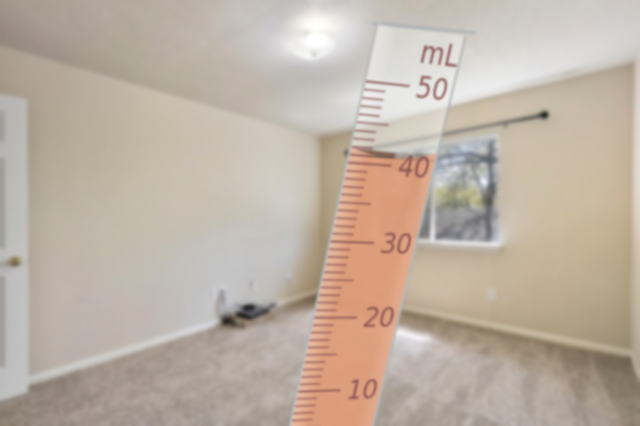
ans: 41,mL
